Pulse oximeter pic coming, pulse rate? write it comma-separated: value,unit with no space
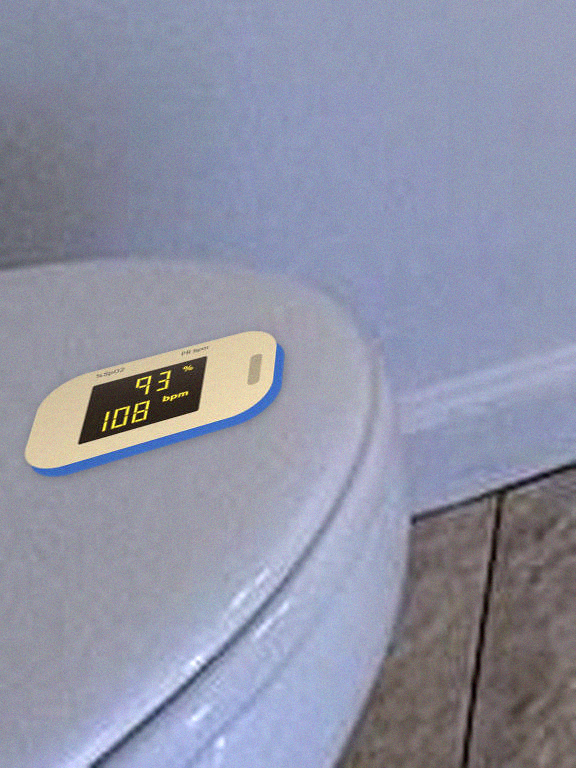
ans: 108,bpm
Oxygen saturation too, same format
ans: 93,%
